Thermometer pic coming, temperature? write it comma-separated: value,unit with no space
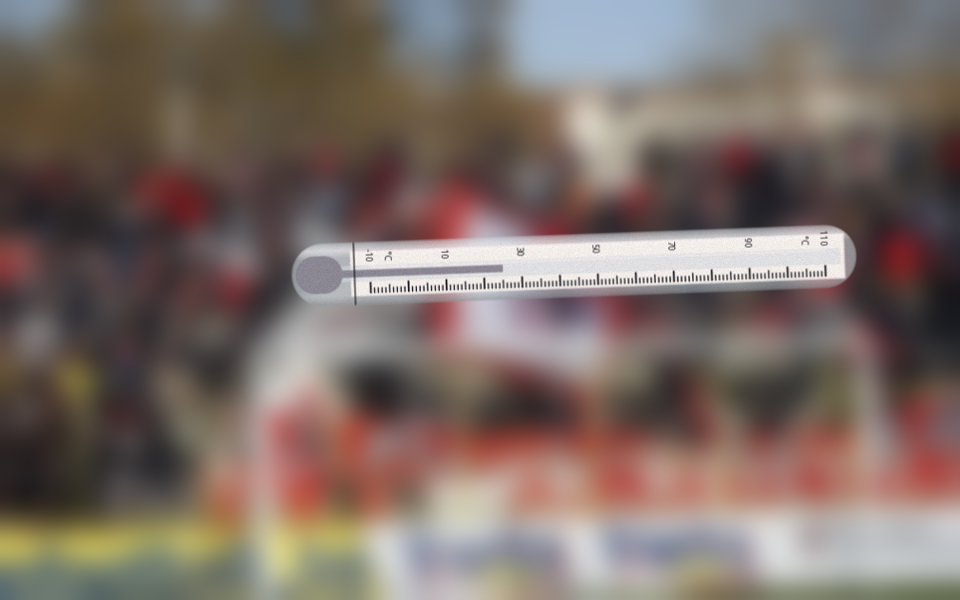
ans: 25,°C
